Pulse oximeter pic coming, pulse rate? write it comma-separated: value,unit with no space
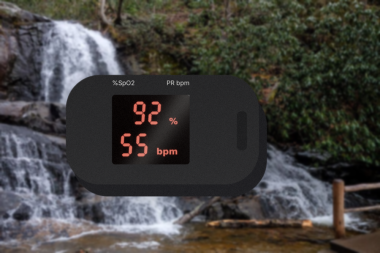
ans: 55,bpm
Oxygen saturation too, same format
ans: 92,%
